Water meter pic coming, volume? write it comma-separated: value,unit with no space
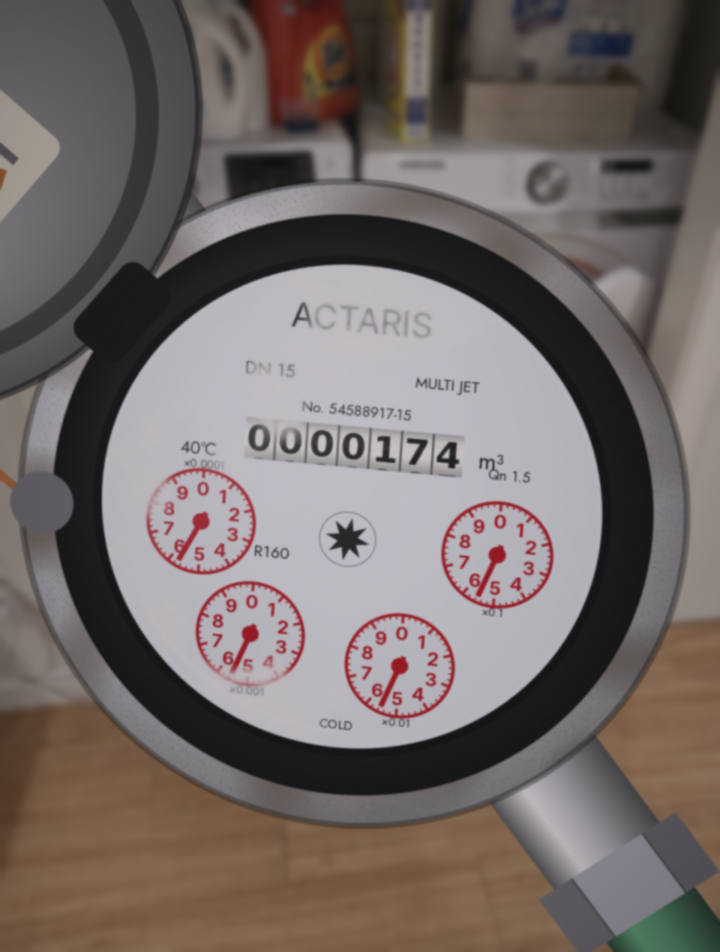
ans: 174.5555,m³
